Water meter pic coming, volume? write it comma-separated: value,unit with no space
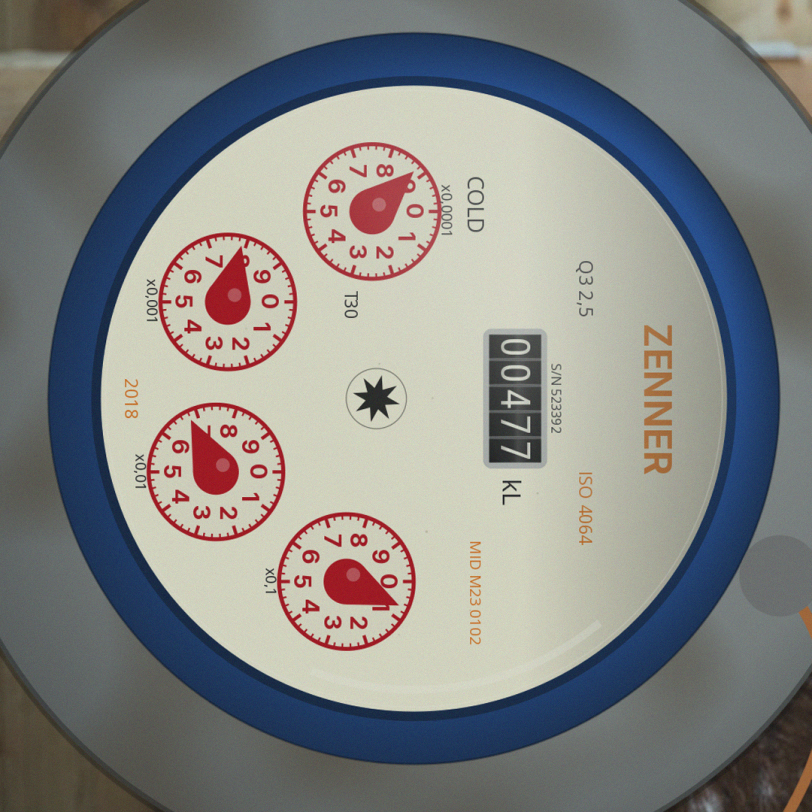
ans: 477.0678,kL
